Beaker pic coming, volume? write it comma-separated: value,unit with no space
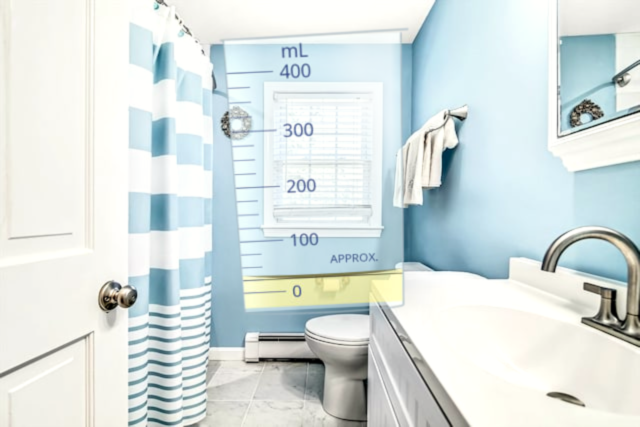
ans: 25,mL
